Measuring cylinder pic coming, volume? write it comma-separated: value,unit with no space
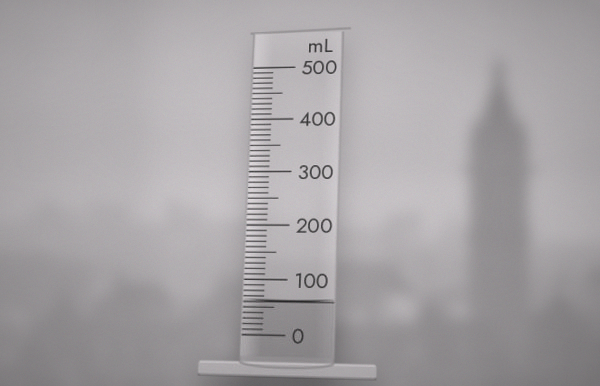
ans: 60,mL
